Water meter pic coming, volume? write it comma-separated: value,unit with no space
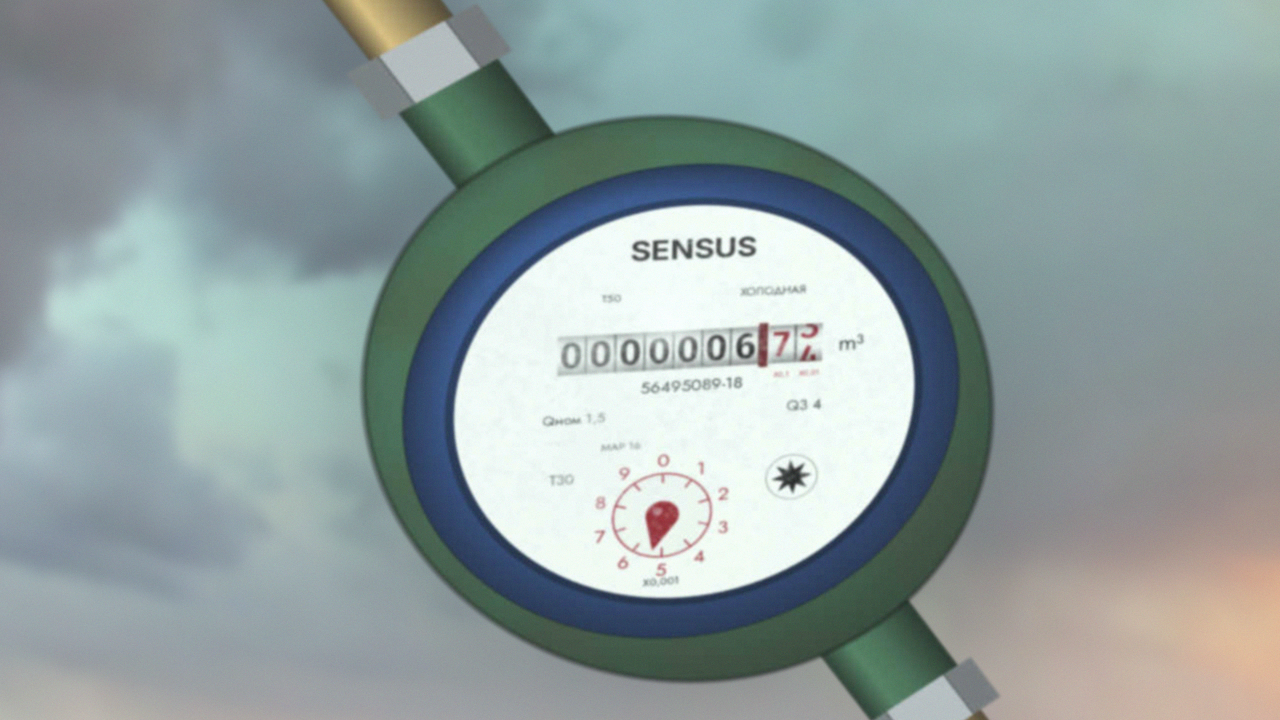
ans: 6.735,m³
